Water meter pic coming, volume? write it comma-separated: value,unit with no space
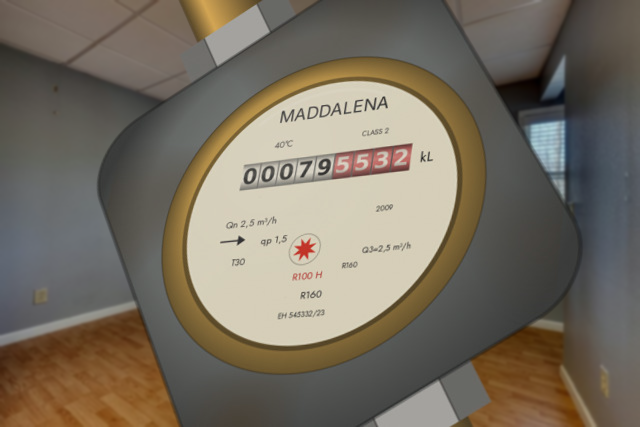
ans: 79.5532,kL
